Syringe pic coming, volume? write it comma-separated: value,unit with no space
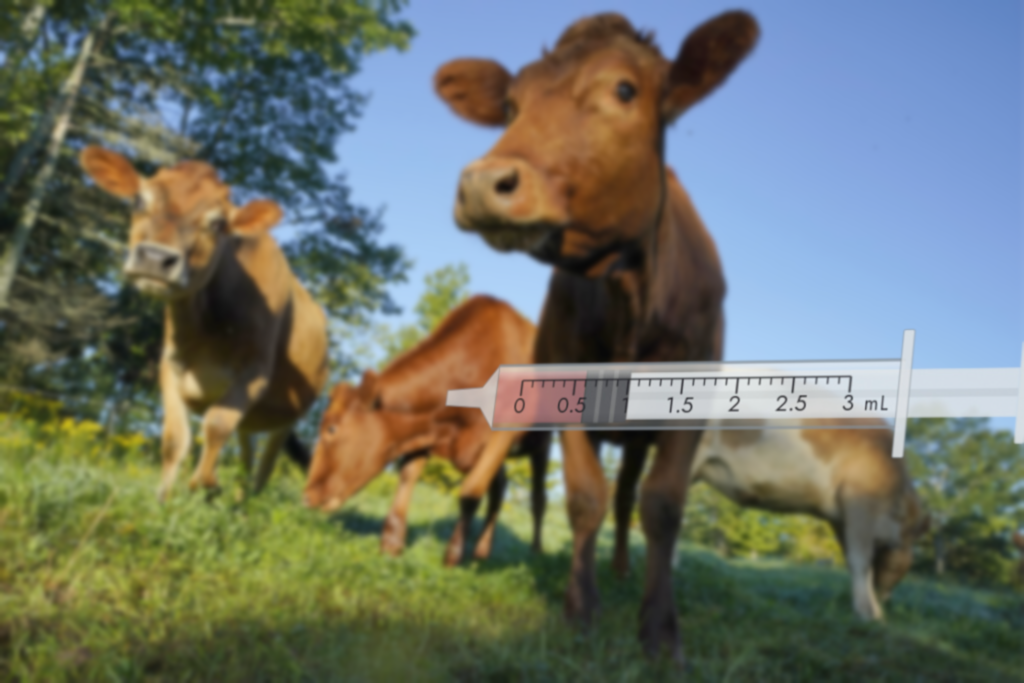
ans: 0.6,mL
